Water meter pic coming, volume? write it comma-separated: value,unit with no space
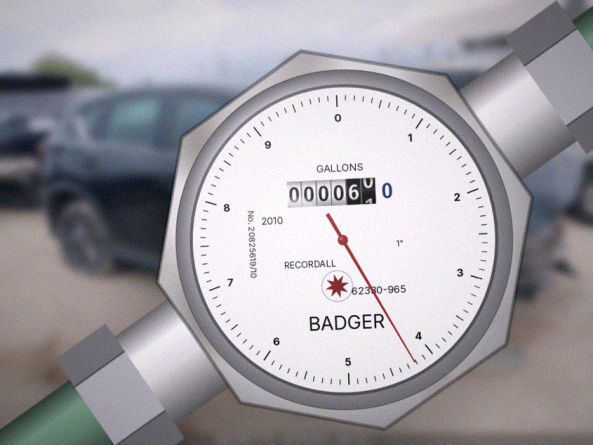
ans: 604.2,gal
